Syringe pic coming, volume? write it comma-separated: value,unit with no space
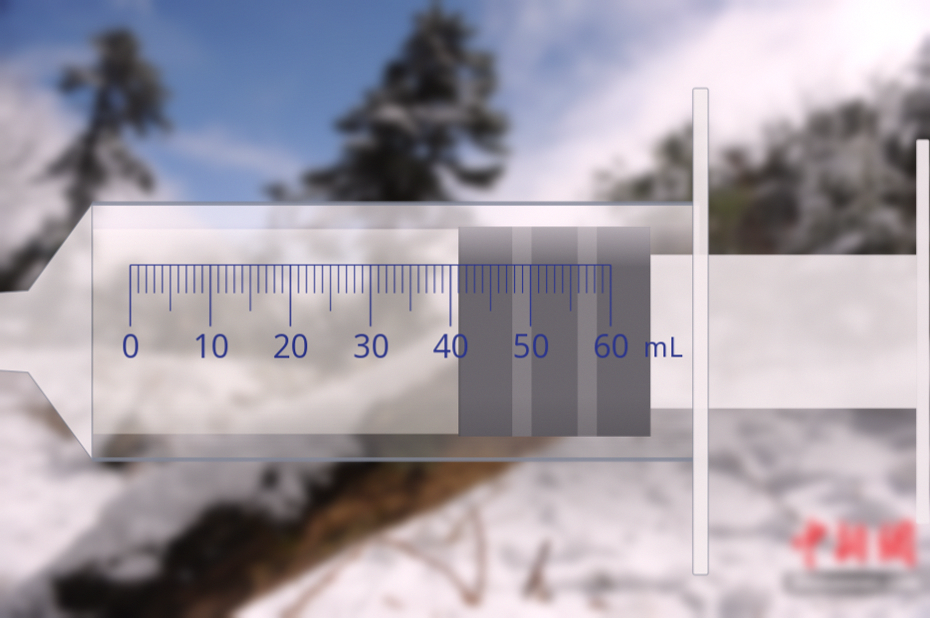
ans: 41,mL
